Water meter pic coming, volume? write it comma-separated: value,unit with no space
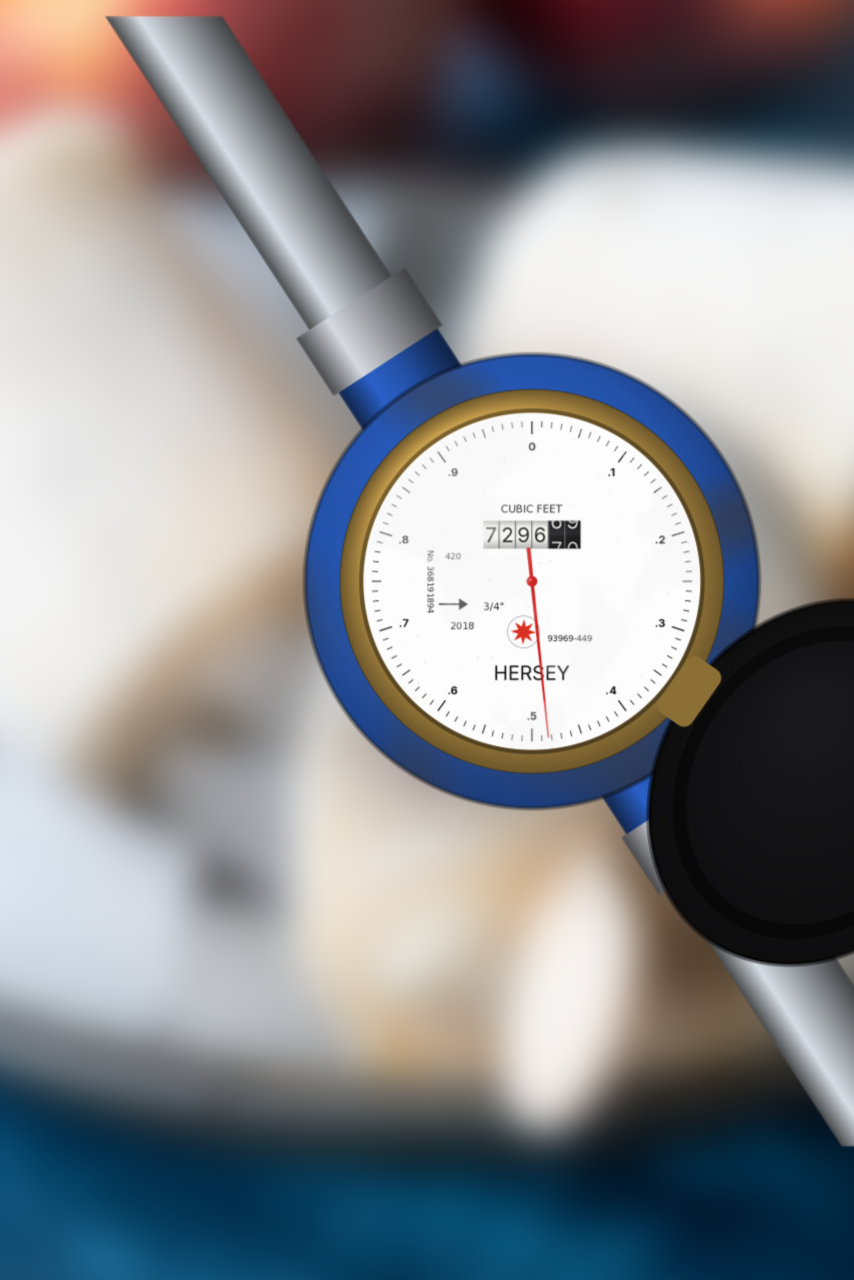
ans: 729669.48,ft³
